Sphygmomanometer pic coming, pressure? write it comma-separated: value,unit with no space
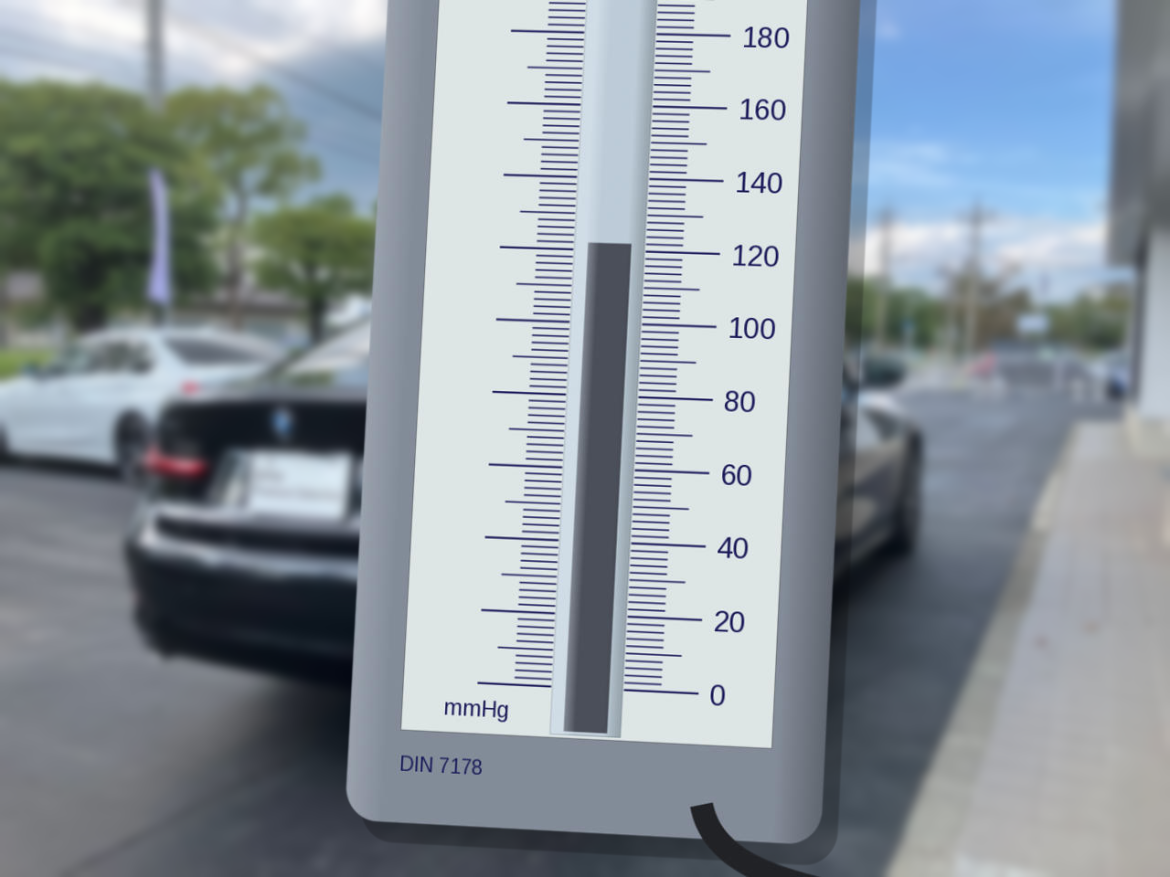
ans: 122,mmHg
